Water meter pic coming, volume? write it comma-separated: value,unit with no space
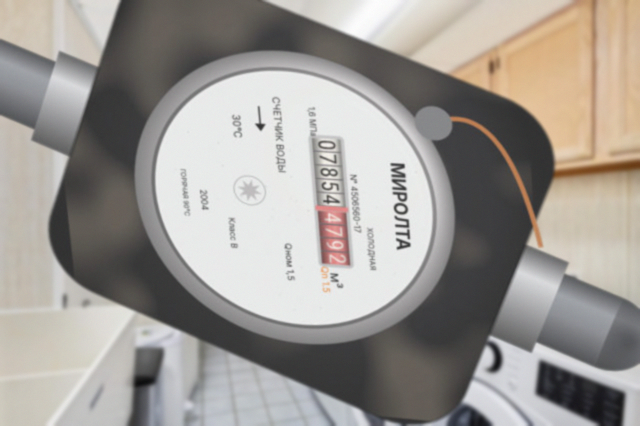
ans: 7854.4792,m³
